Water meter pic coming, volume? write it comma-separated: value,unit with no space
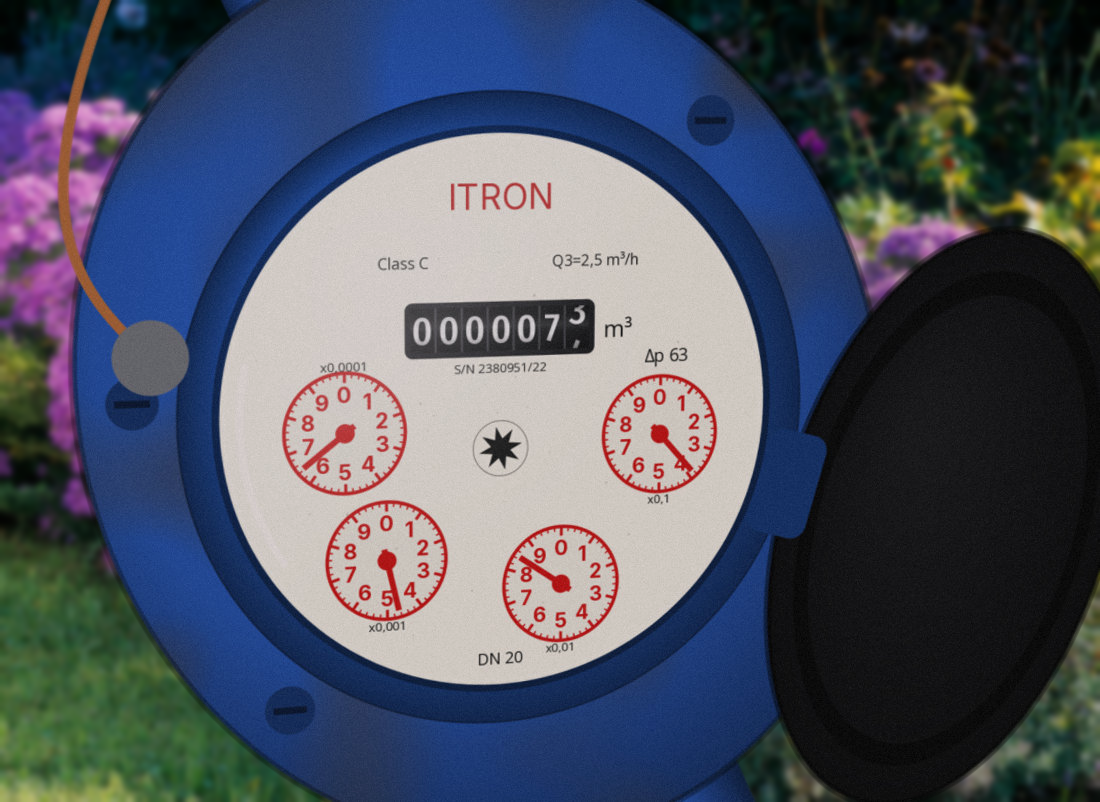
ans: 73.3846,m³
